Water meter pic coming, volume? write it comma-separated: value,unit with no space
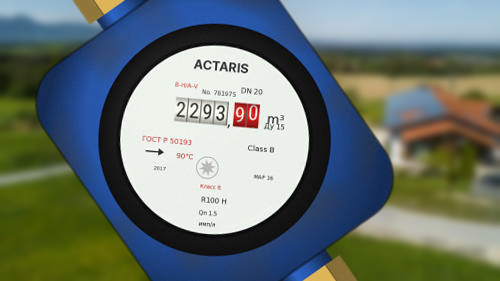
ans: 2293.90,m³
